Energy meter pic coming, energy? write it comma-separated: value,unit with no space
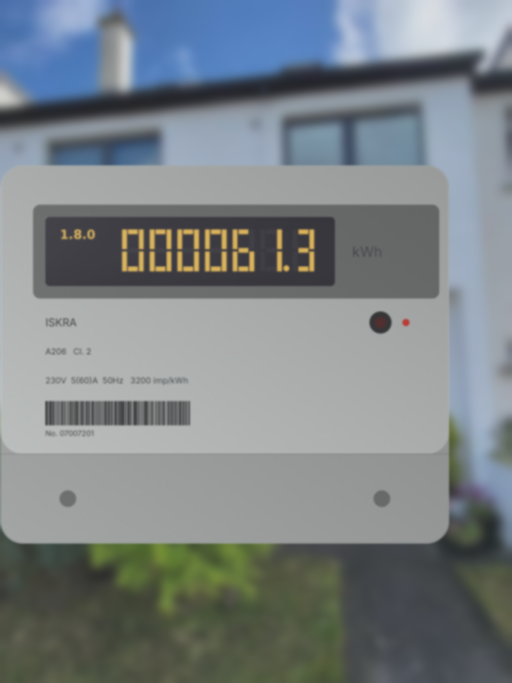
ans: 61.3,kWh
